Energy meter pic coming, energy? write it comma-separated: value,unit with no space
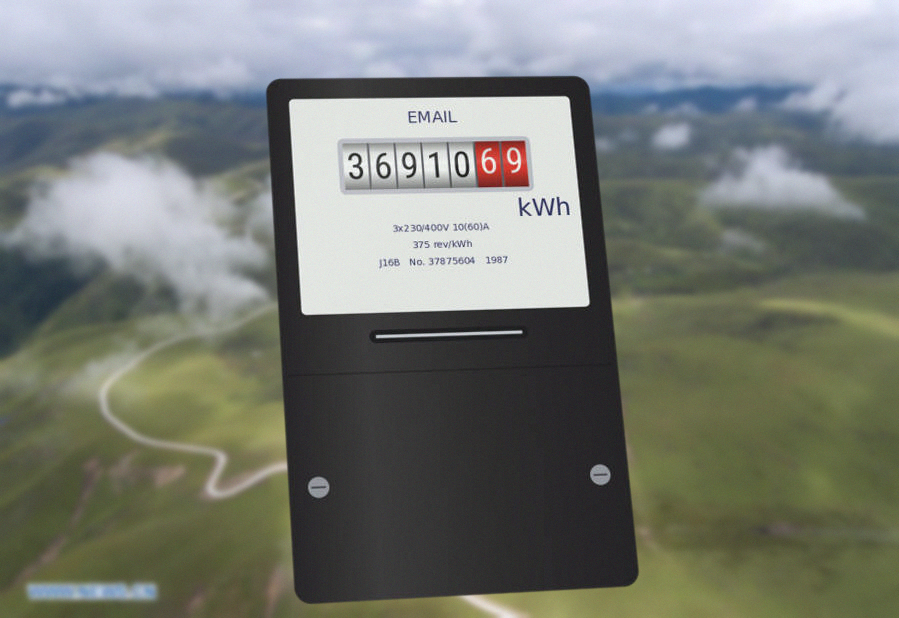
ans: 36910.69,kWh
